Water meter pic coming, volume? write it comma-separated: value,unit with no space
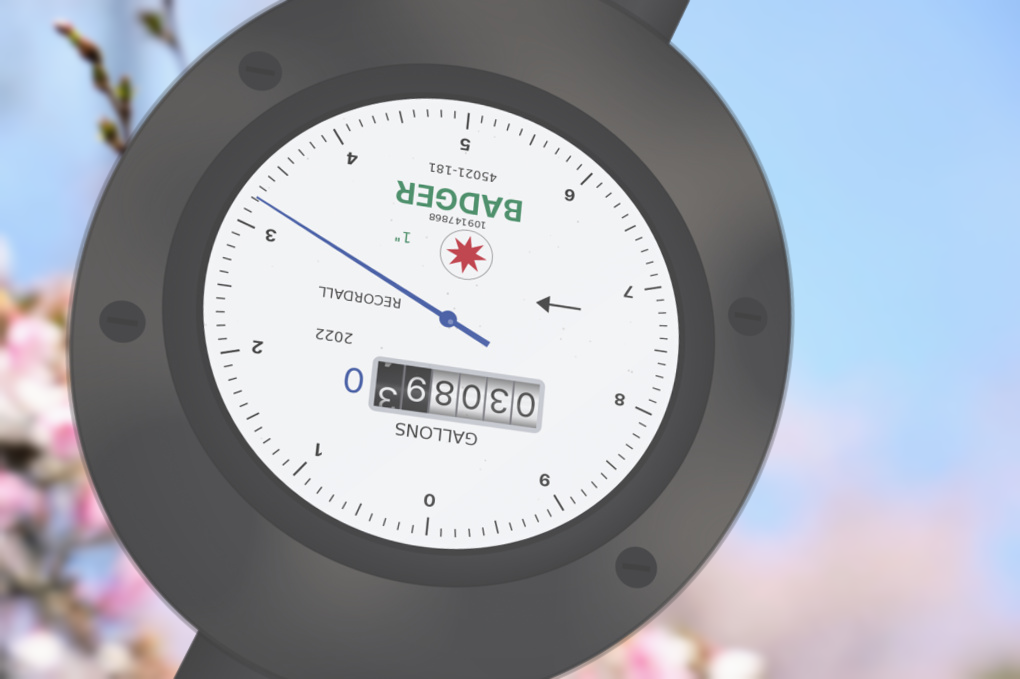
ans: 308933.2,gal
